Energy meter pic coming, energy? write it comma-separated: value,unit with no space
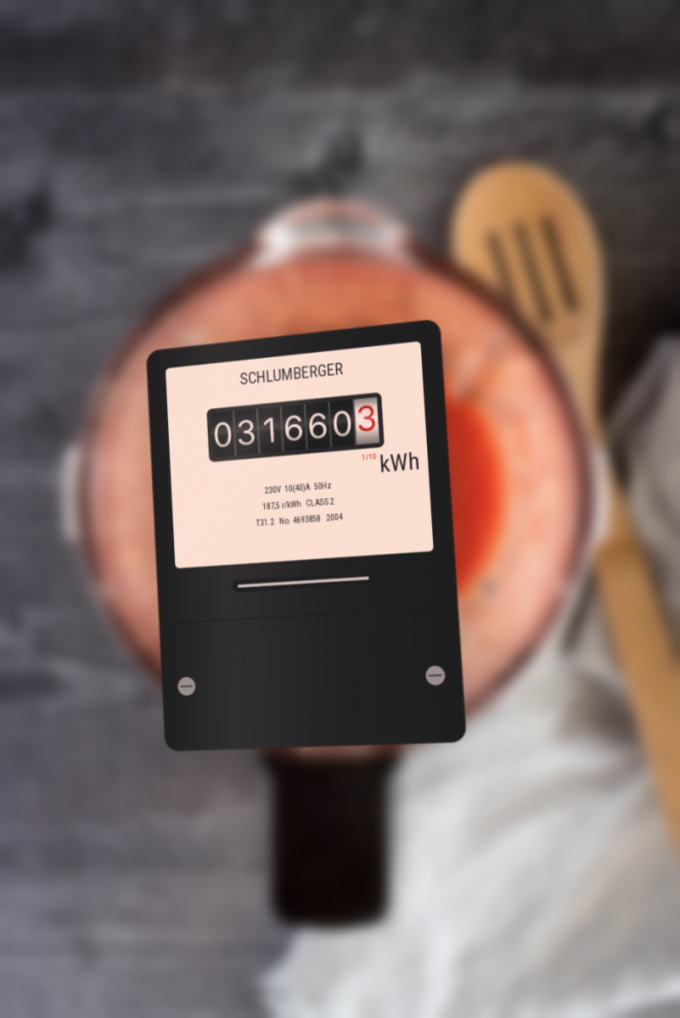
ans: 31660.3,kWh
